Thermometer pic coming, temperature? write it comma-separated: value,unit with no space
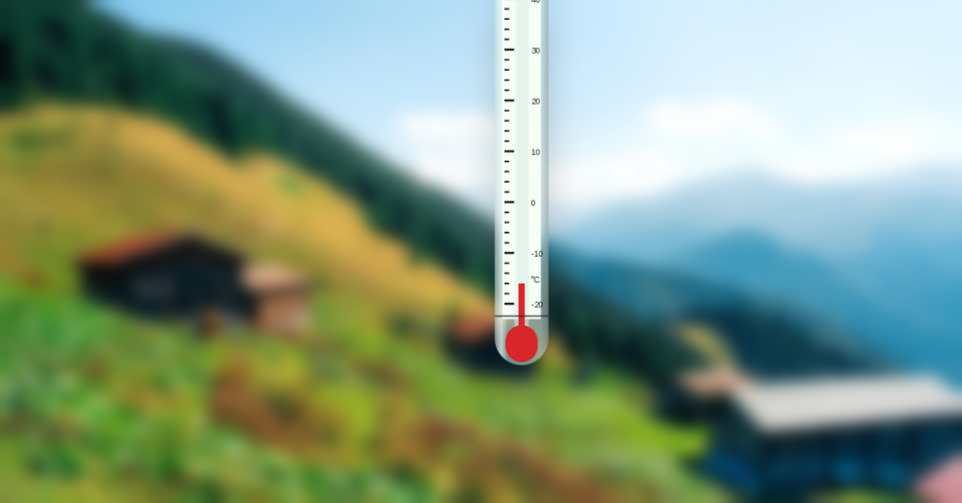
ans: -16,°C
